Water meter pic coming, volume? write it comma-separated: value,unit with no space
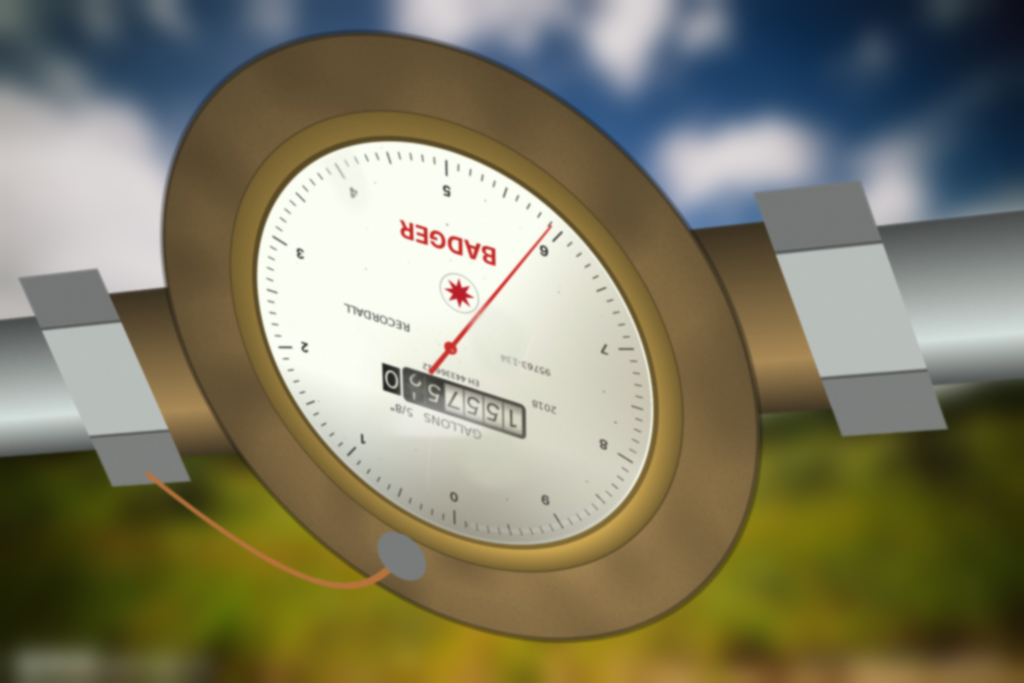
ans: 1557515.9,gal
